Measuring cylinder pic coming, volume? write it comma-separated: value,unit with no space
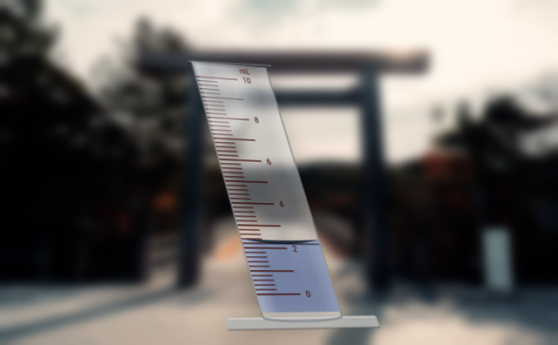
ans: 2.2,mL
